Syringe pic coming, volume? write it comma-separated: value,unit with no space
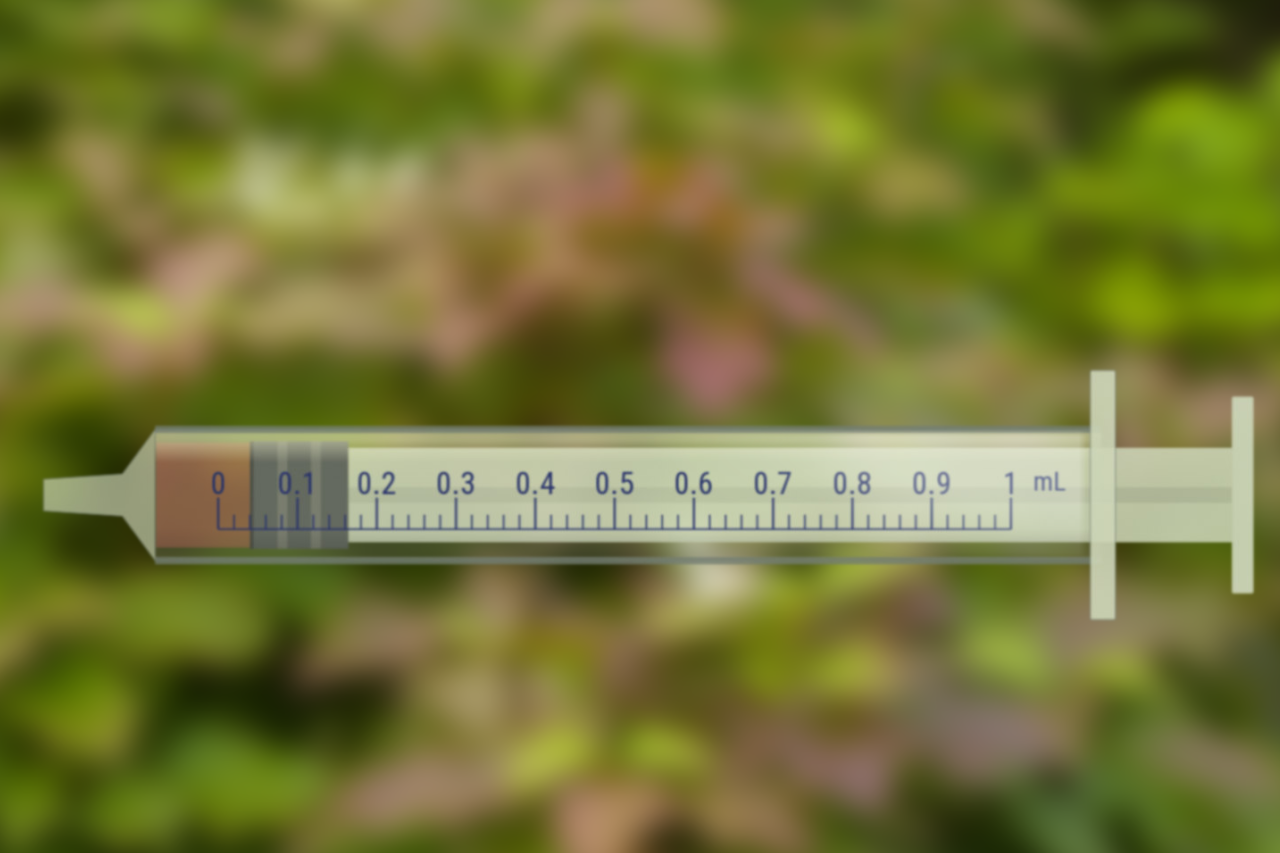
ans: 0.04,mL
